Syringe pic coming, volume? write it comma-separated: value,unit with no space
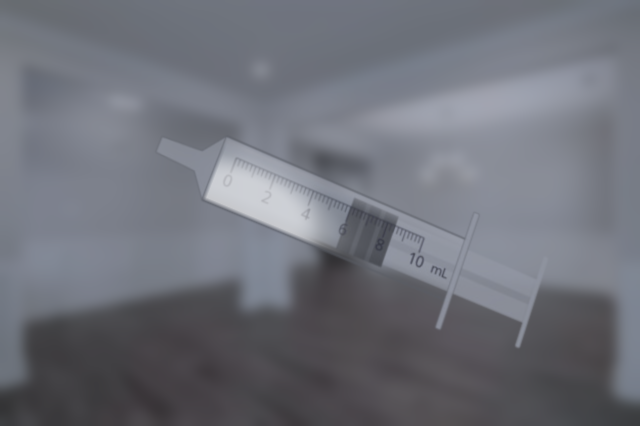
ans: 6,mL
